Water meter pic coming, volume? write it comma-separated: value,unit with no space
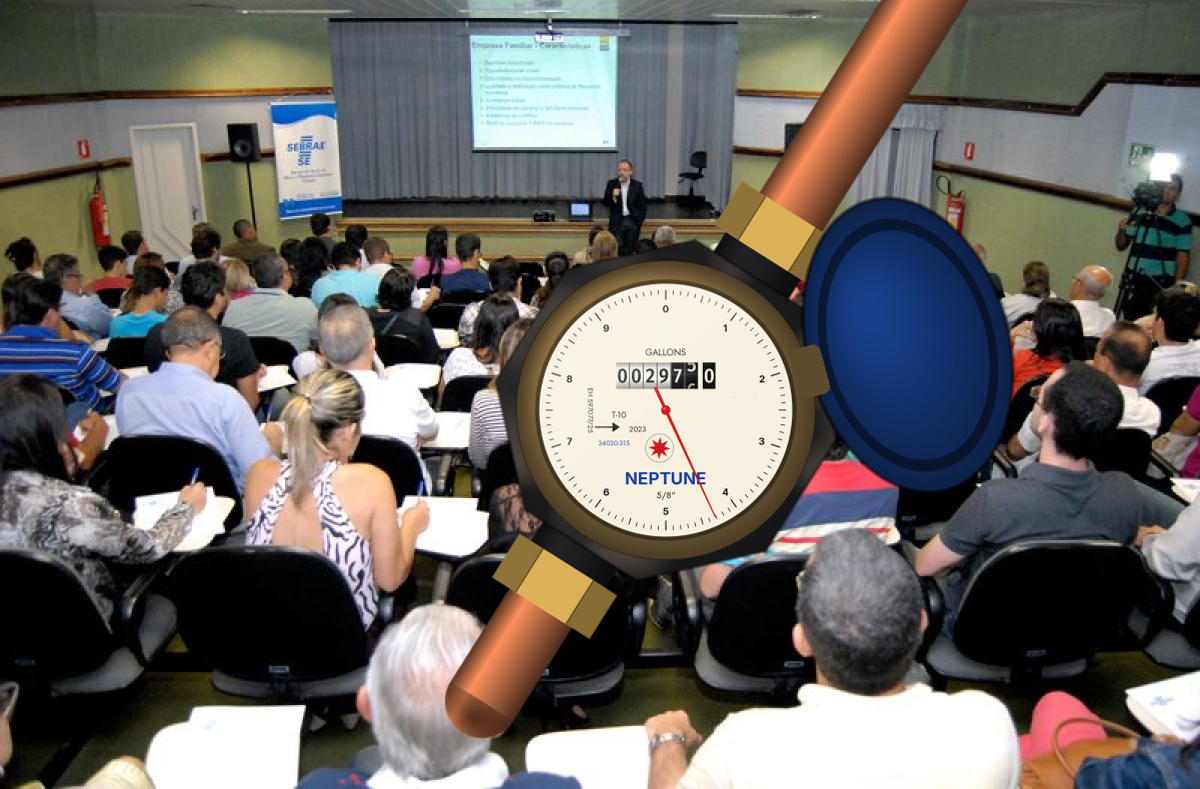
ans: 29754.3,gal
